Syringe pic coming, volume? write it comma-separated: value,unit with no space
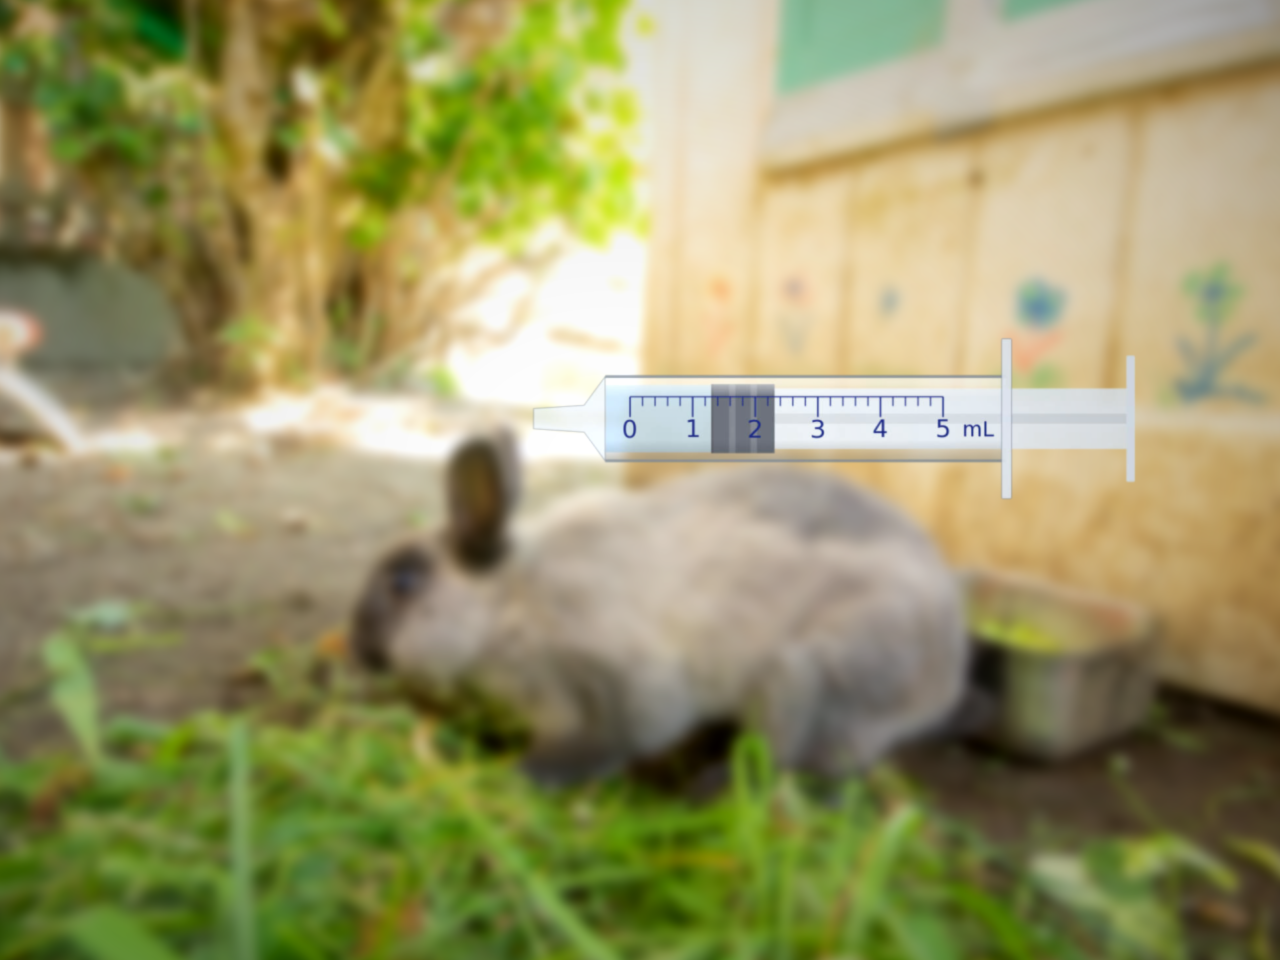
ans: 1.3,mL
